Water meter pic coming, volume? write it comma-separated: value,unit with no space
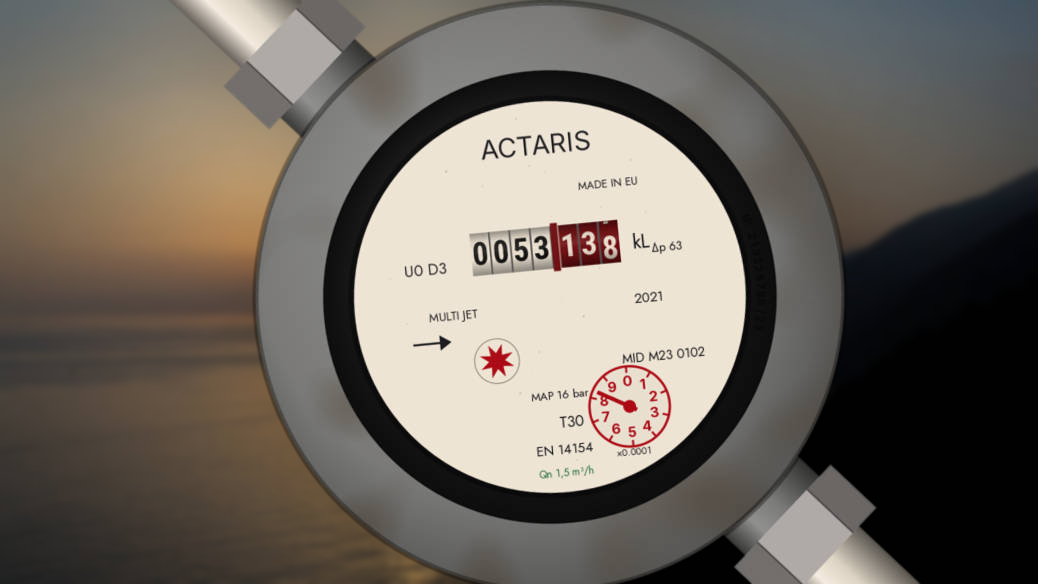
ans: 53.1378,kL
